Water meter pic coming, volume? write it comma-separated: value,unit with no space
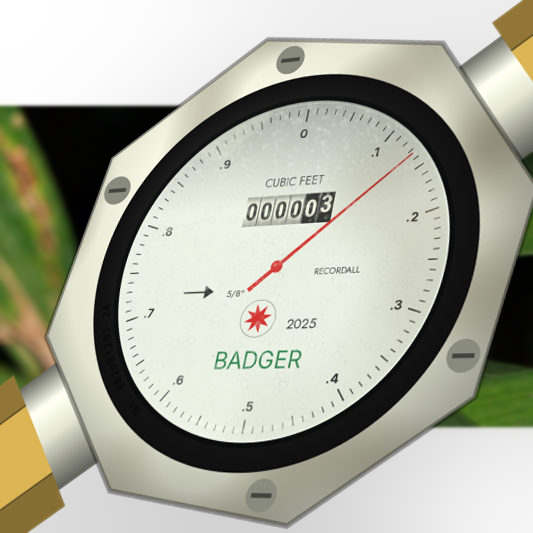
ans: 3.13,ft³
